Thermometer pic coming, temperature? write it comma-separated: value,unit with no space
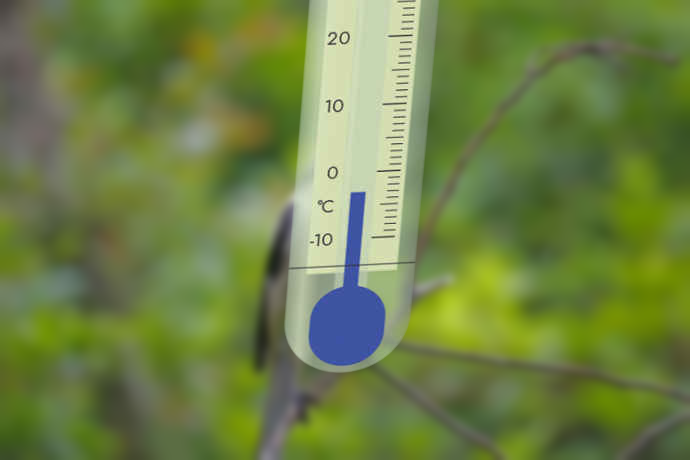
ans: -3,°C
